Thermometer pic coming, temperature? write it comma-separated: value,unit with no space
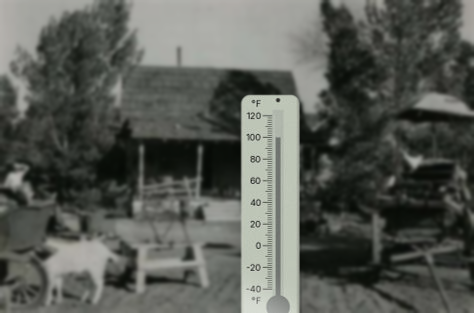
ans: 100,°F
